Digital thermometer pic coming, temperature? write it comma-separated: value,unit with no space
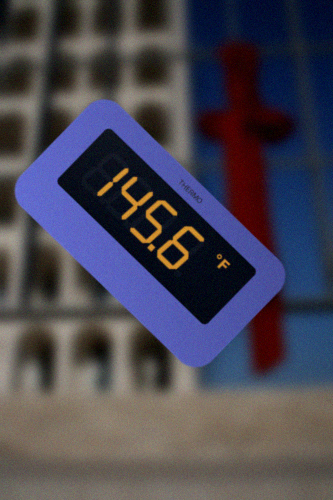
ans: 145.6,°F
